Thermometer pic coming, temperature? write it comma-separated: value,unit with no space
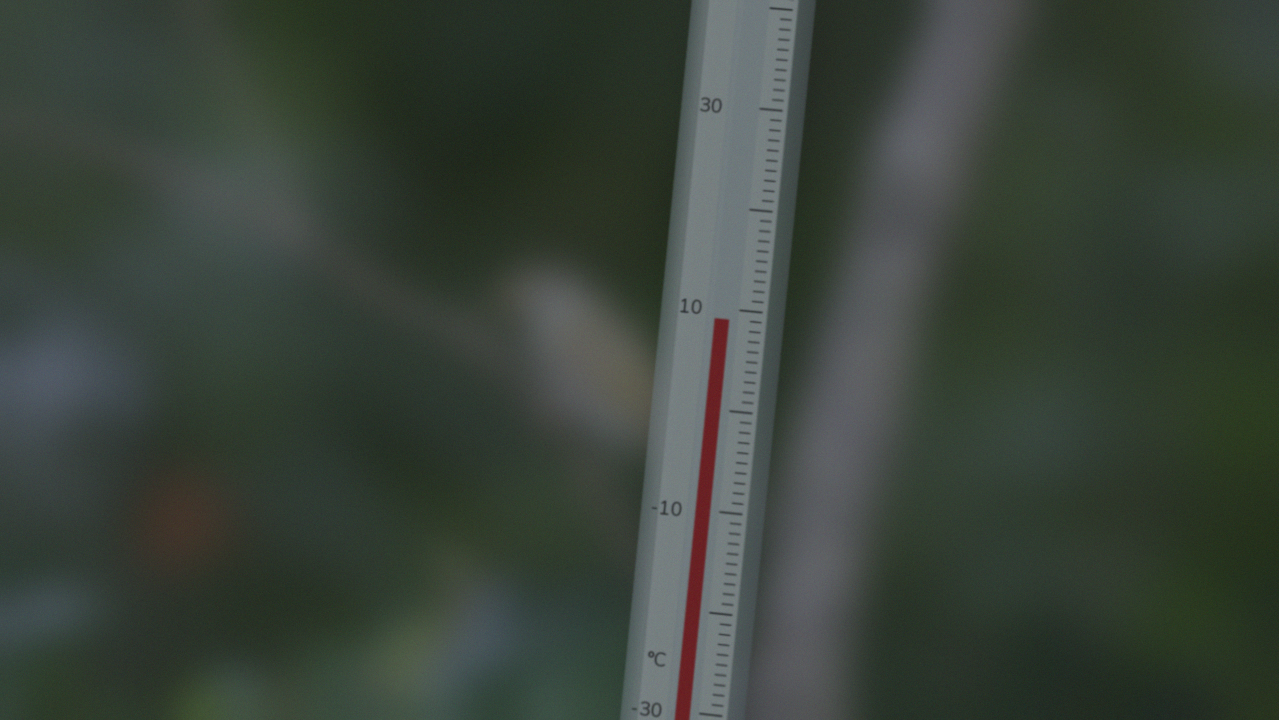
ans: 9,°C
